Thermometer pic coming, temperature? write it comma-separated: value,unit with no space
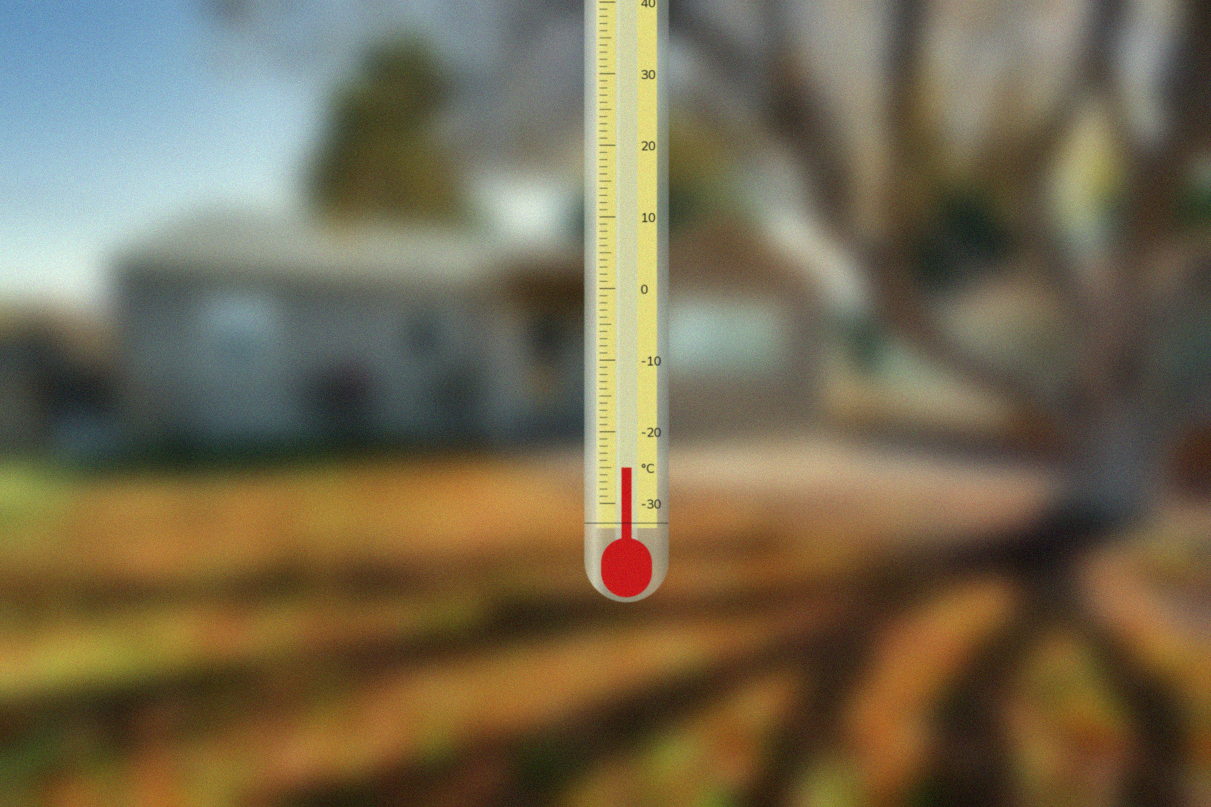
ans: -25,°C
